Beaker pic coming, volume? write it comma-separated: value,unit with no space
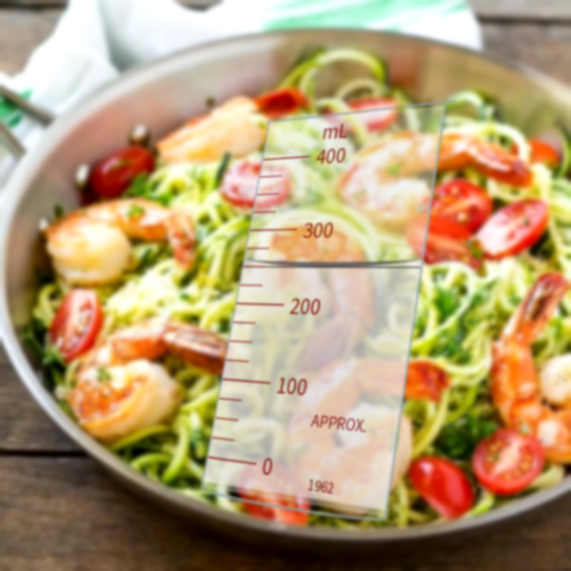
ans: 250,mL
